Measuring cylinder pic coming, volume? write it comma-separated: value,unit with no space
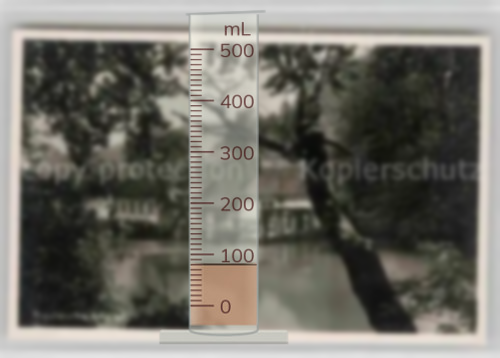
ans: 80,mL
